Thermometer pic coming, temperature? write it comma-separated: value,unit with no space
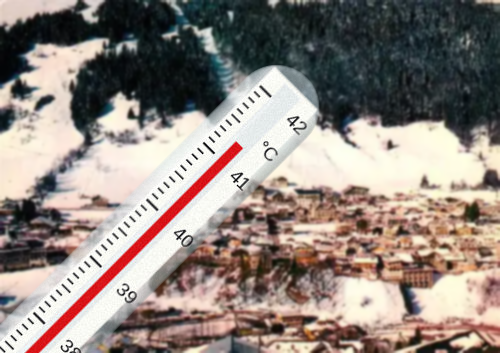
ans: 41.3,°C
